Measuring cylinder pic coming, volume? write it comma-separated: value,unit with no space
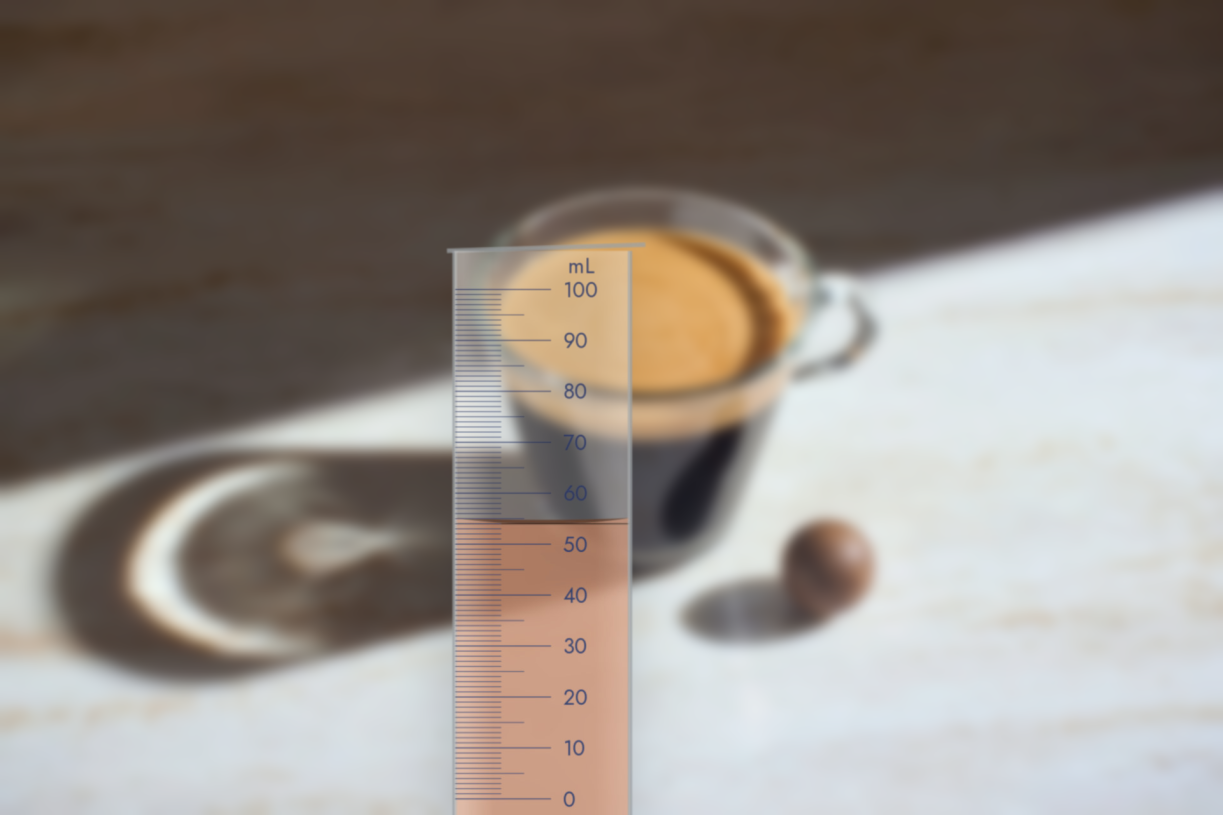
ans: 54,mL
